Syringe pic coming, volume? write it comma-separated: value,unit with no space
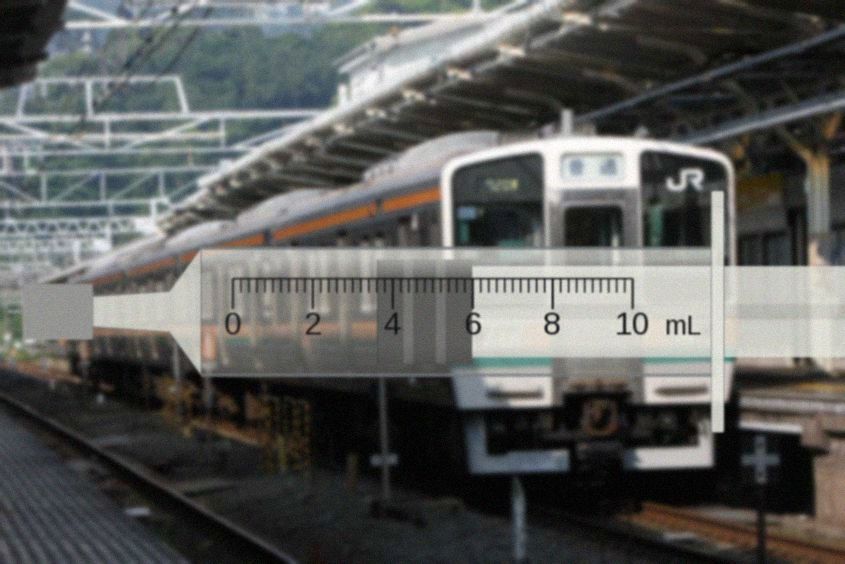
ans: 3.6,mL
